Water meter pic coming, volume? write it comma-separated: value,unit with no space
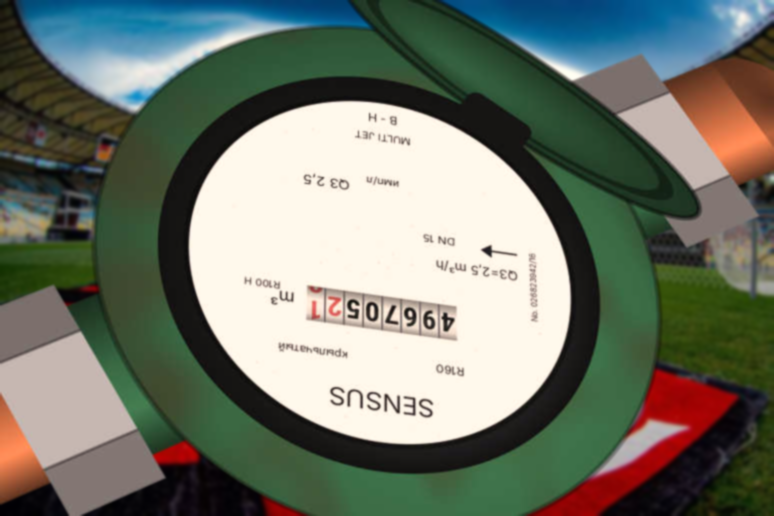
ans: 496705.21,m³
